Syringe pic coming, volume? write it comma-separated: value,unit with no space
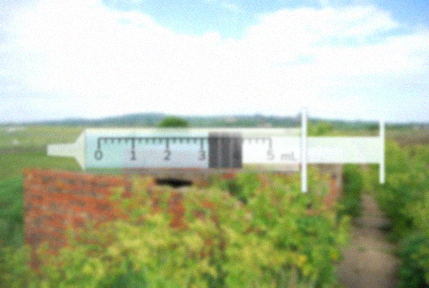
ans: 3.2,mL
